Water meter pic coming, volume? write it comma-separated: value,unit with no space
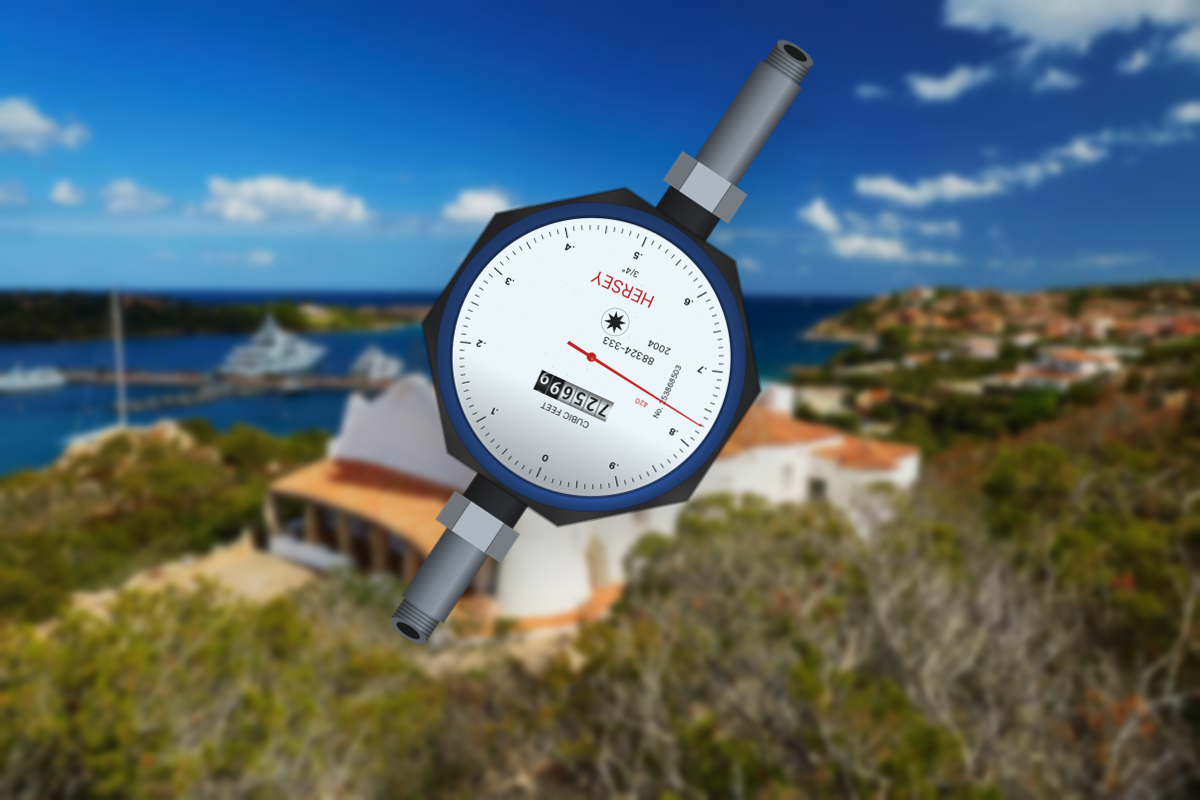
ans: 725698.77,ft³
